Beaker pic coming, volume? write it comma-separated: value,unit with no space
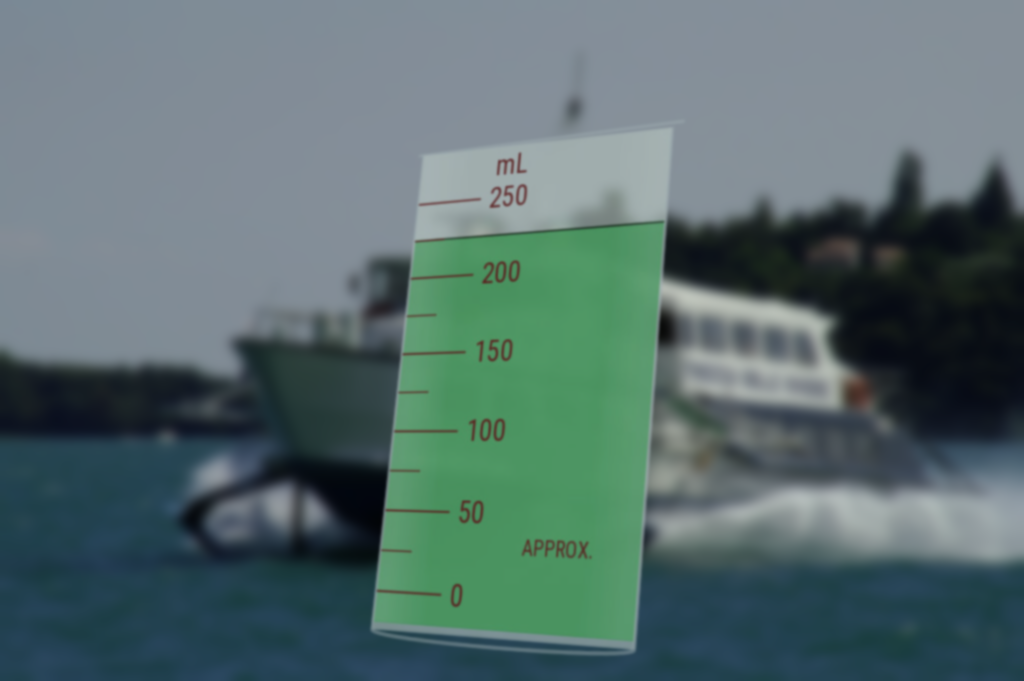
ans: 225,mL
